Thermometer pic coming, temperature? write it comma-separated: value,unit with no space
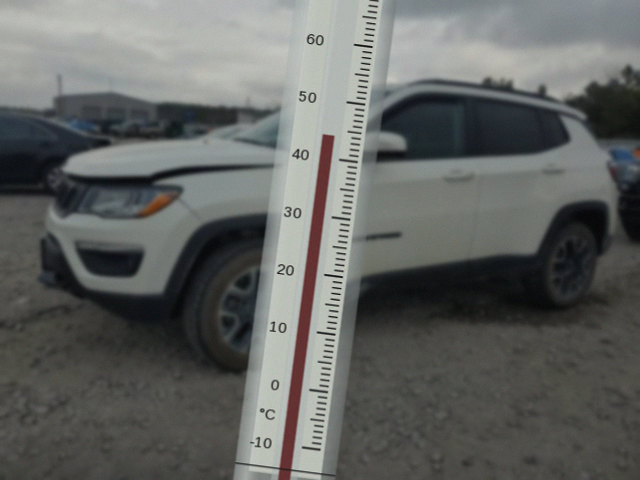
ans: 44,°C
